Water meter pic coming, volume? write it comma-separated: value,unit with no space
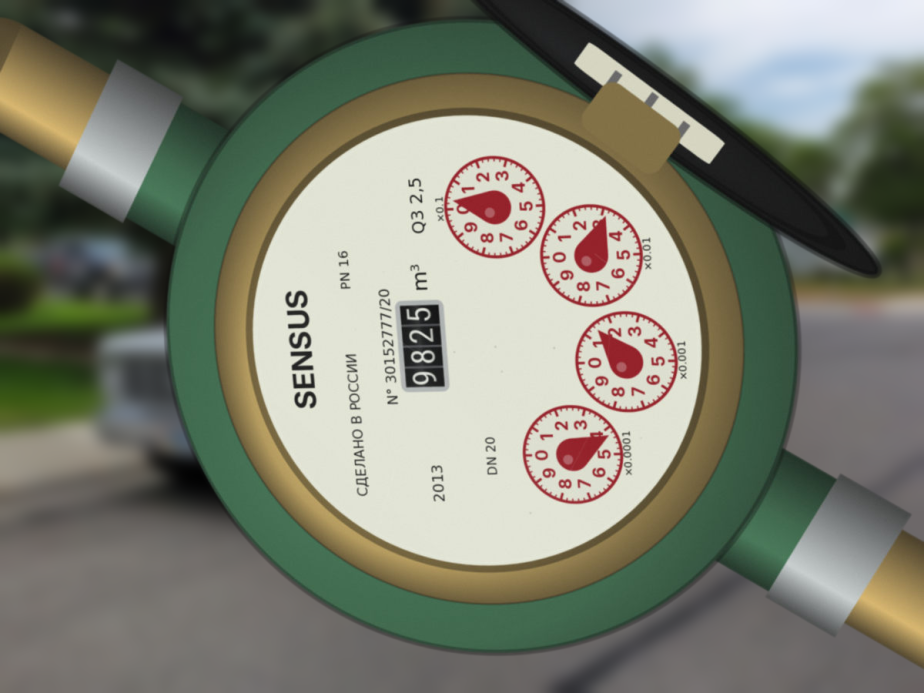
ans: 9825.0314,m³
